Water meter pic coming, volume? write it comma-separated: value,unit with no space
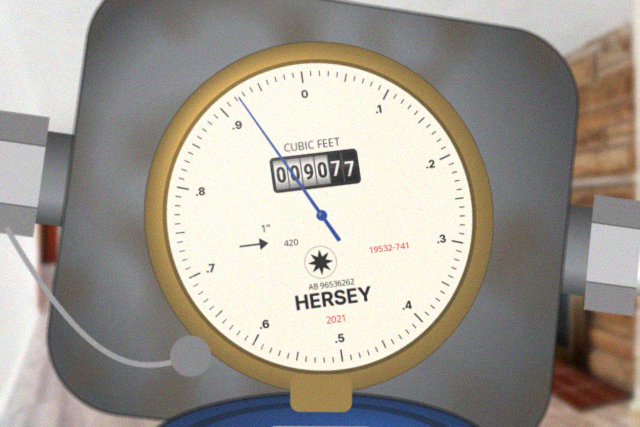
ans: 9076.92,ft³
